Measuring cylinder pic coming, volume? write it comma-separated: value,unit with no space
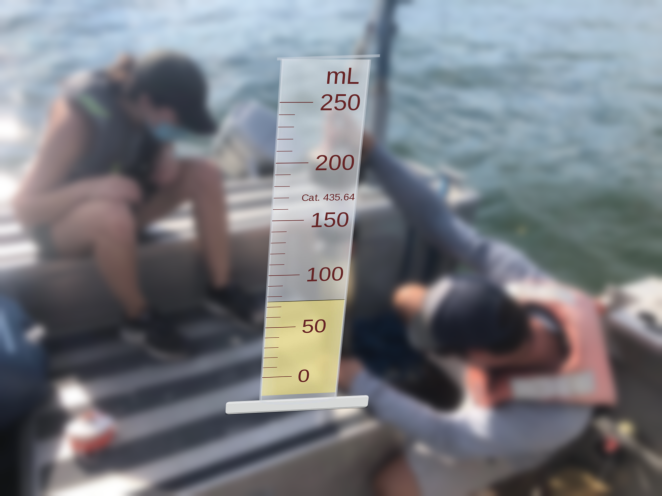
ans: 75,mL
